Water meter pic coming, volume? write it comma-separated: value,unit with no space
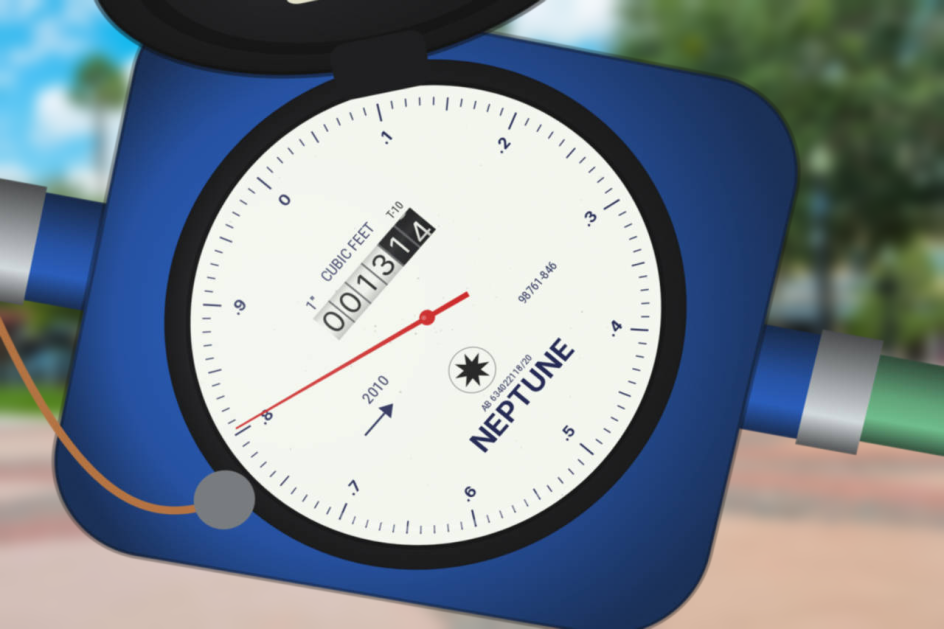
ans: 1313.80,ft³
